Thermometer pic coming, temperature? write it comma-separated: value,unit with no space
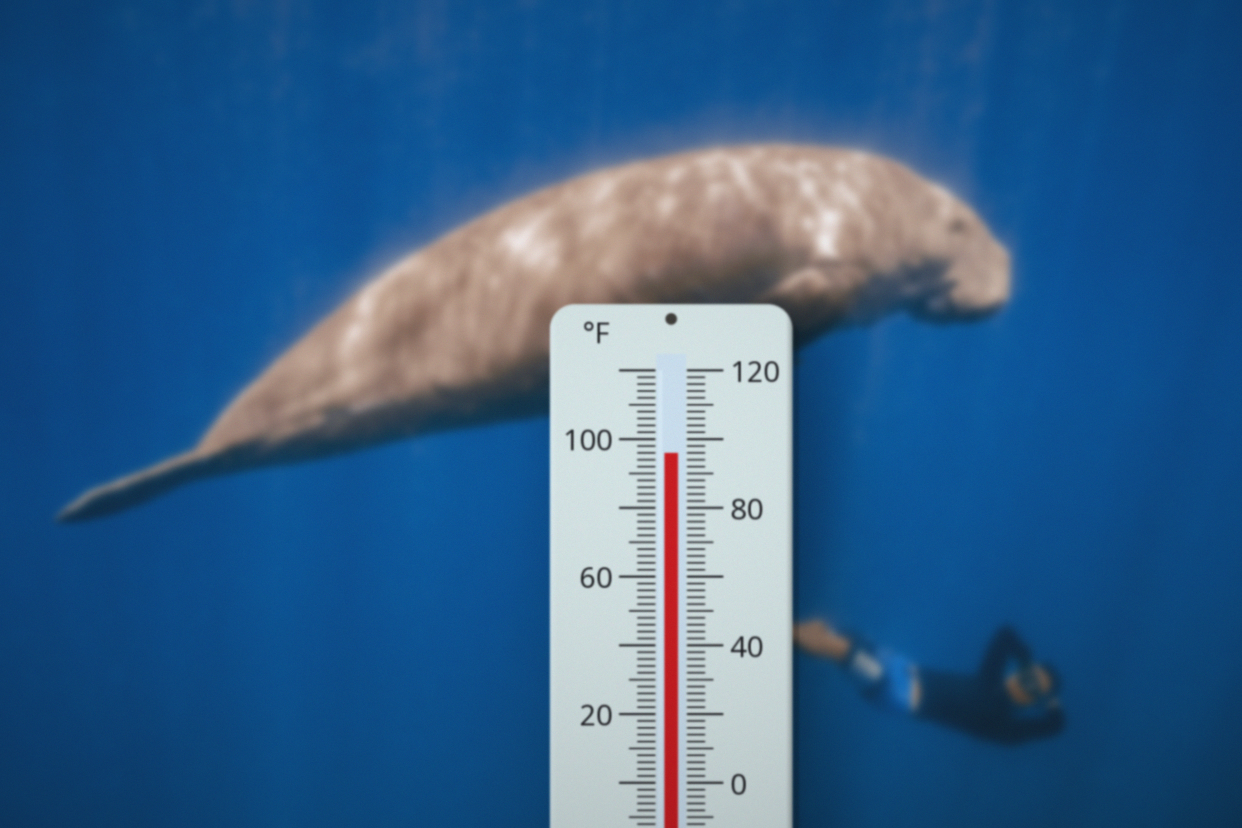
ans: 96,°F
